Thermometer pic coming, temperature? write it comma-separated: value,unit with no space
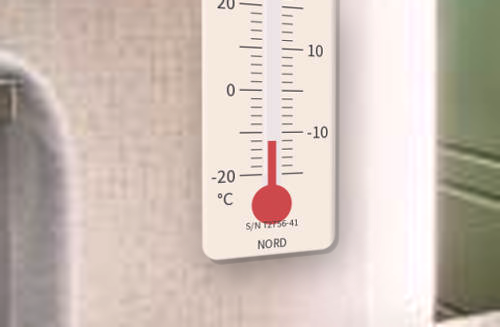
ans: -12,°C
